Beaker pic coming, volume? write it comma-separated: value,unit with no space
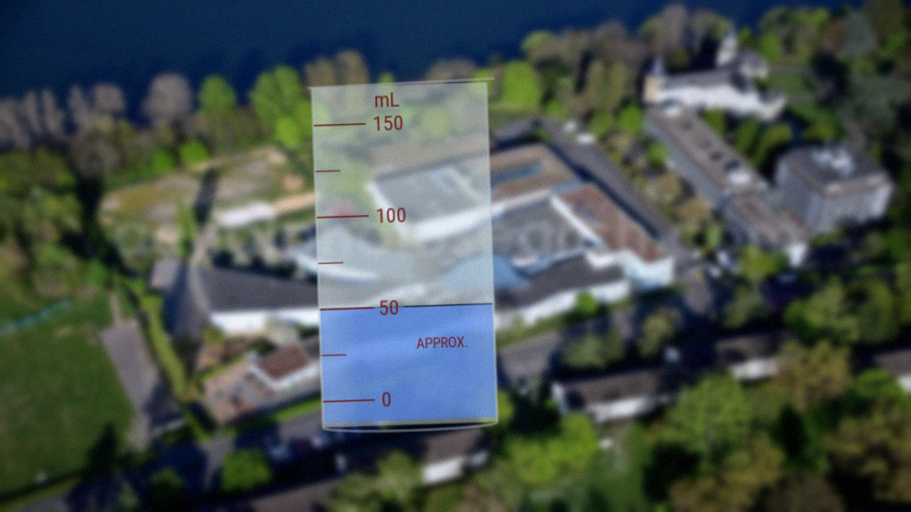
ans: 50,mL
